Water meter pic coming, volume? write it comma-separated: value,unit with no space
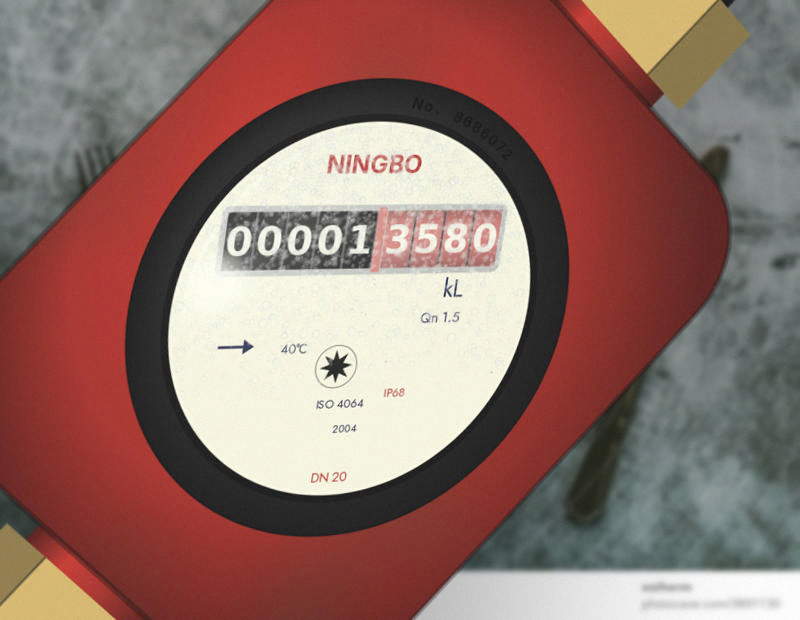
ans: 1.3580,kL
